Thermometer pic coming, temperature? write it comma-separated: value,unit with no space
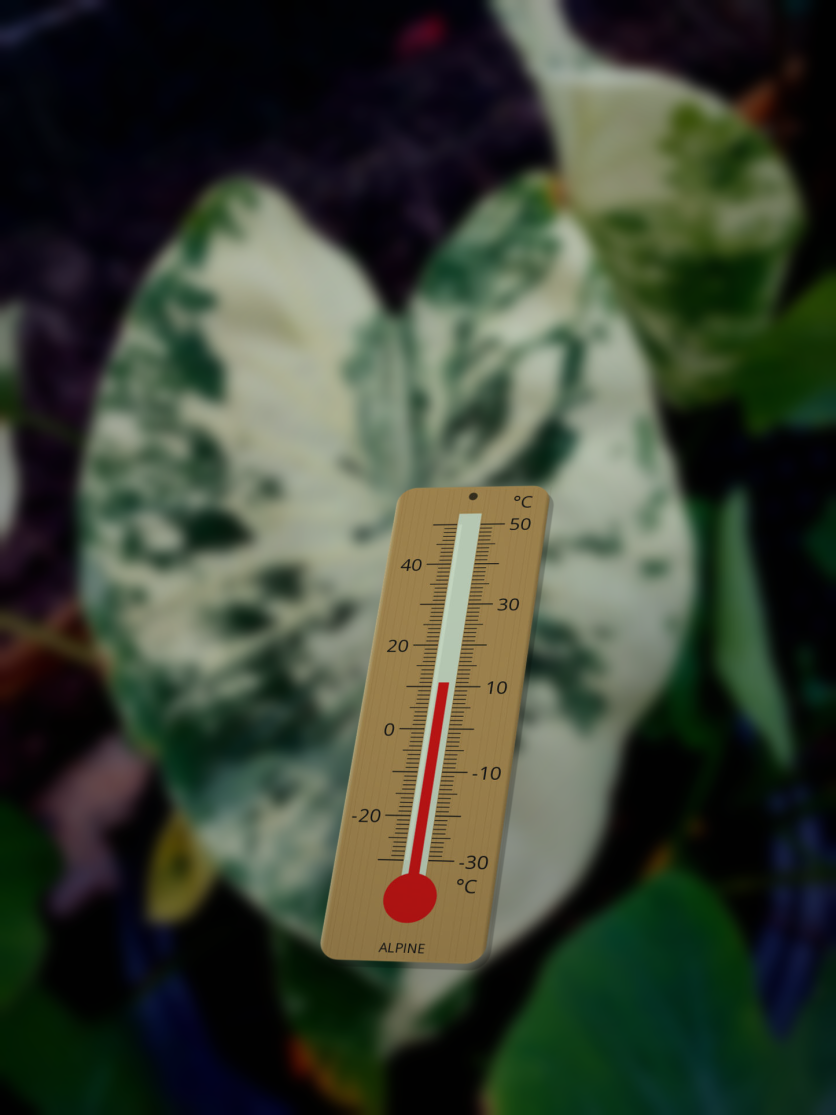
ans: 11,°C
